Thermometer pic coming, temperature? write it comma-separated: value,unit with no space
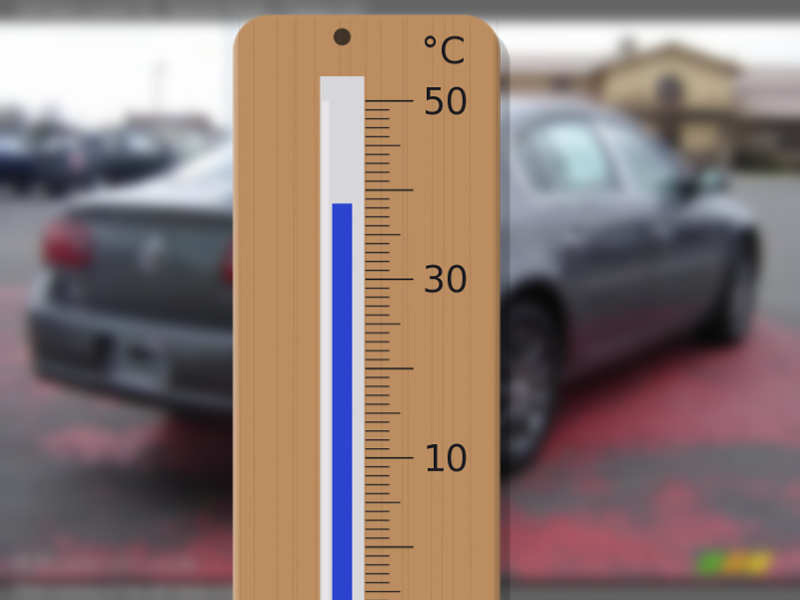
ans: 38.5,°C
